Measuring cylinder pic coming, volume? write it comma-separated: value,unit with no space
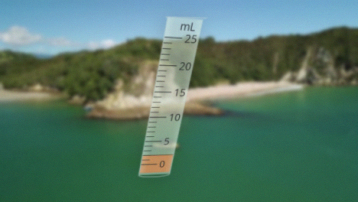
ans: 2,mL
